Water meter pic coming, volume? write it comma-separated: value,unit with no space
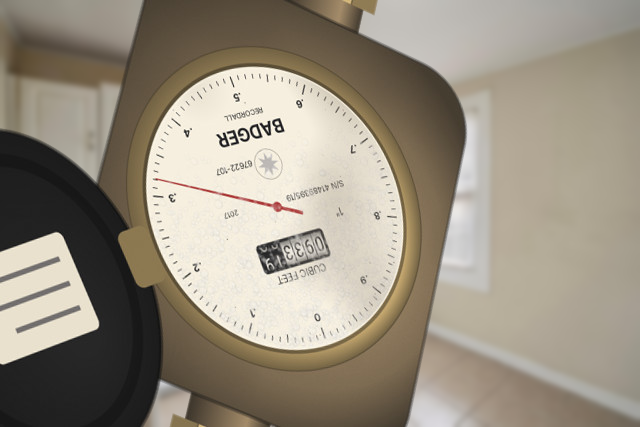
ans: 93319.32,ft³
